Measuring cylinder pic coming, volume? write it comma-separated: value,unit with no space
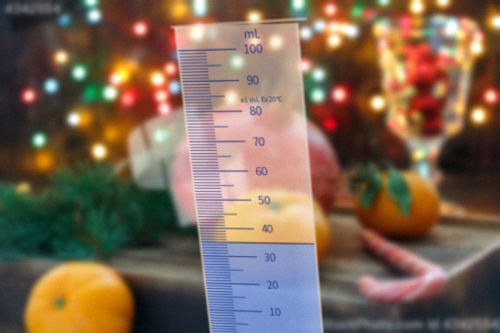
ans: 35,mL
